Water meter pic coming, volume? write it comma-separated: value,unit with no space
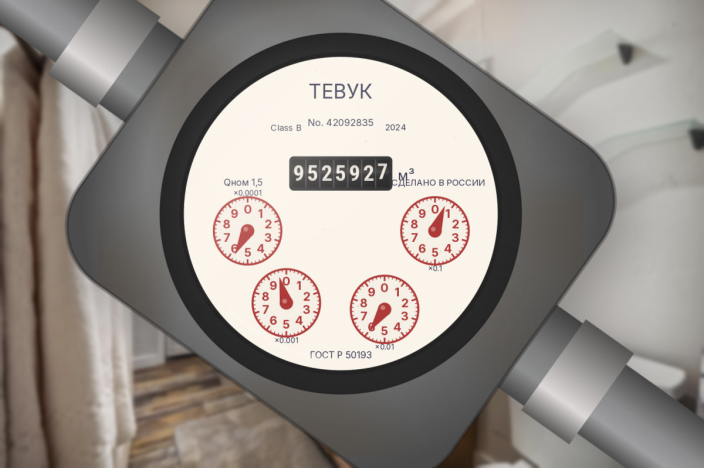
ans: 9525927.0595,m³
